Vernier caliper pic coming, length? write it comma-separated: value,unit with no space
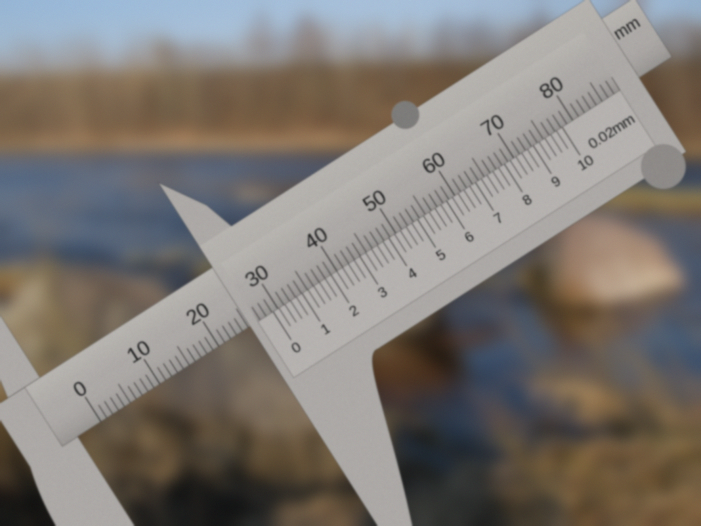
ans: 29.2,mm
